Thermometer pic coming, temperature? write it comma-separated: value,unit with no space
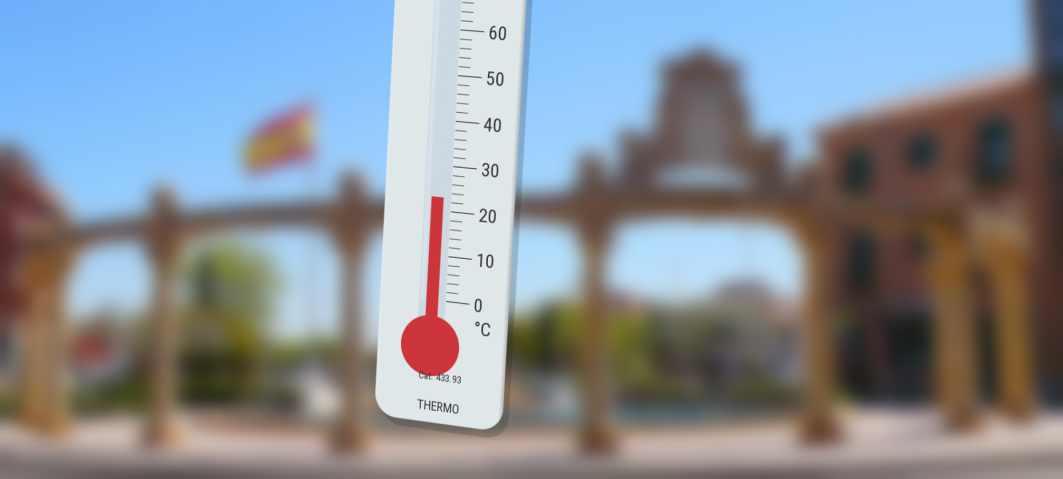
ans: 23,°C
